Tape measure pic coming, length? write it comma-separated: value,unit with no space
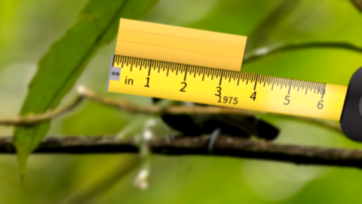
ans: 3.5,in
